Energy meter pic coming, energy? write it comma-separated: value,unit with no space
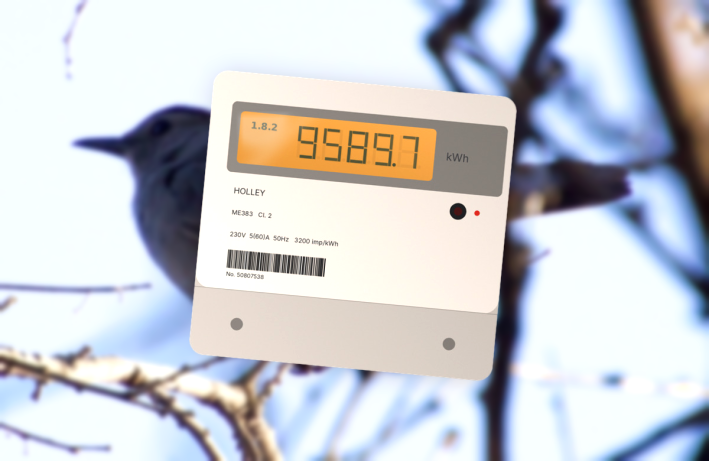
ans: 9589.7,kWh
